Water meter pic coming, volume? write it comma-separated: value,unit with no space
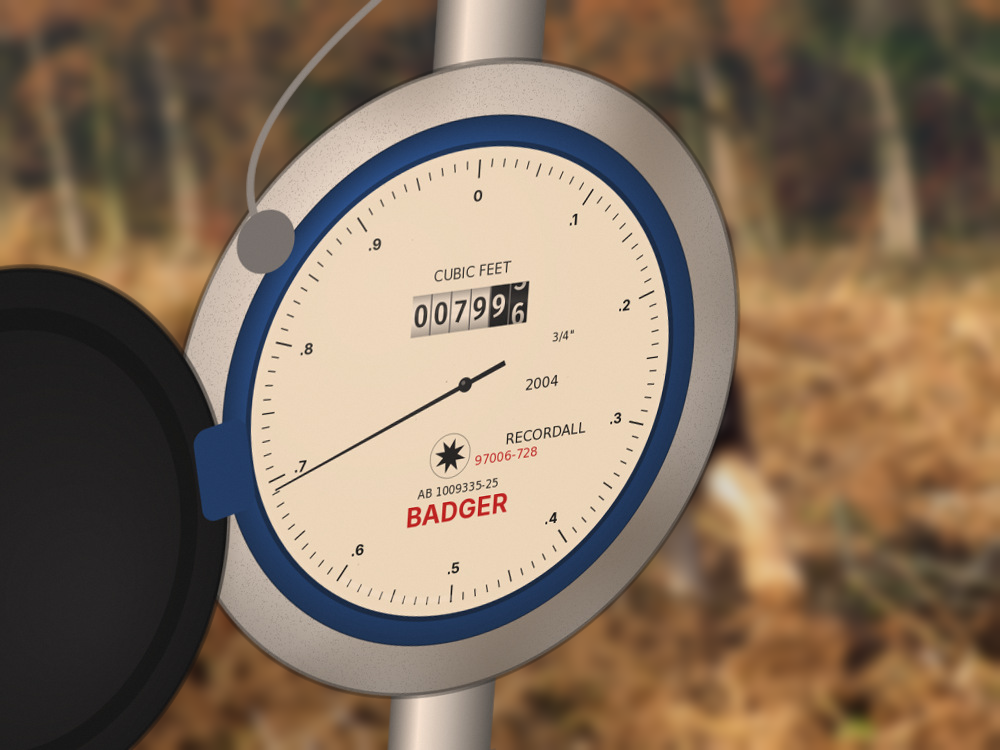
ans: 7995.69,ft³
